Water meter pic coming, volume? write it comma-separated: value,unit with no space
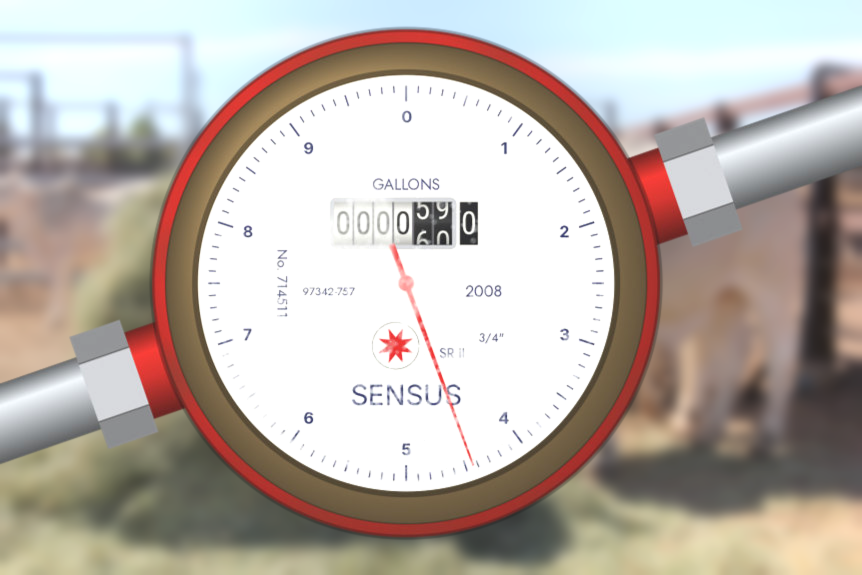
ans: 594.4,gal
